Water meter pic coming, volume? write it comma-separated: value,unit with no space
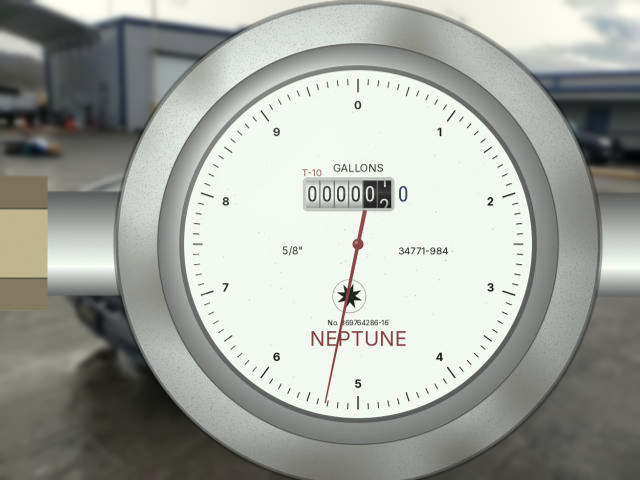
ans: 15.3,gal
